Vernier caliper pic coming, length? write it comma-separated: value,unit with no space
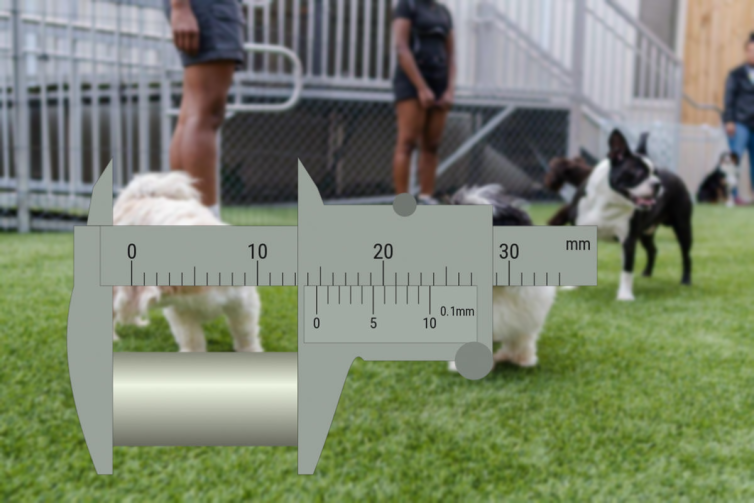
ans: 14.7,mm
